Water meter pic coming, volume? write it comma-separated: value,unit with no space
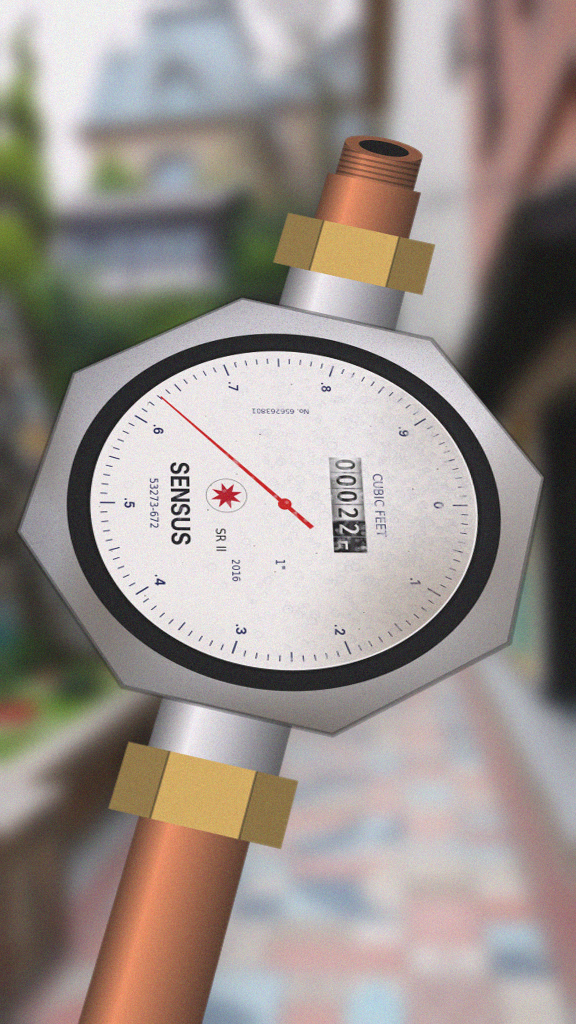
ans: 224.63,ft³
